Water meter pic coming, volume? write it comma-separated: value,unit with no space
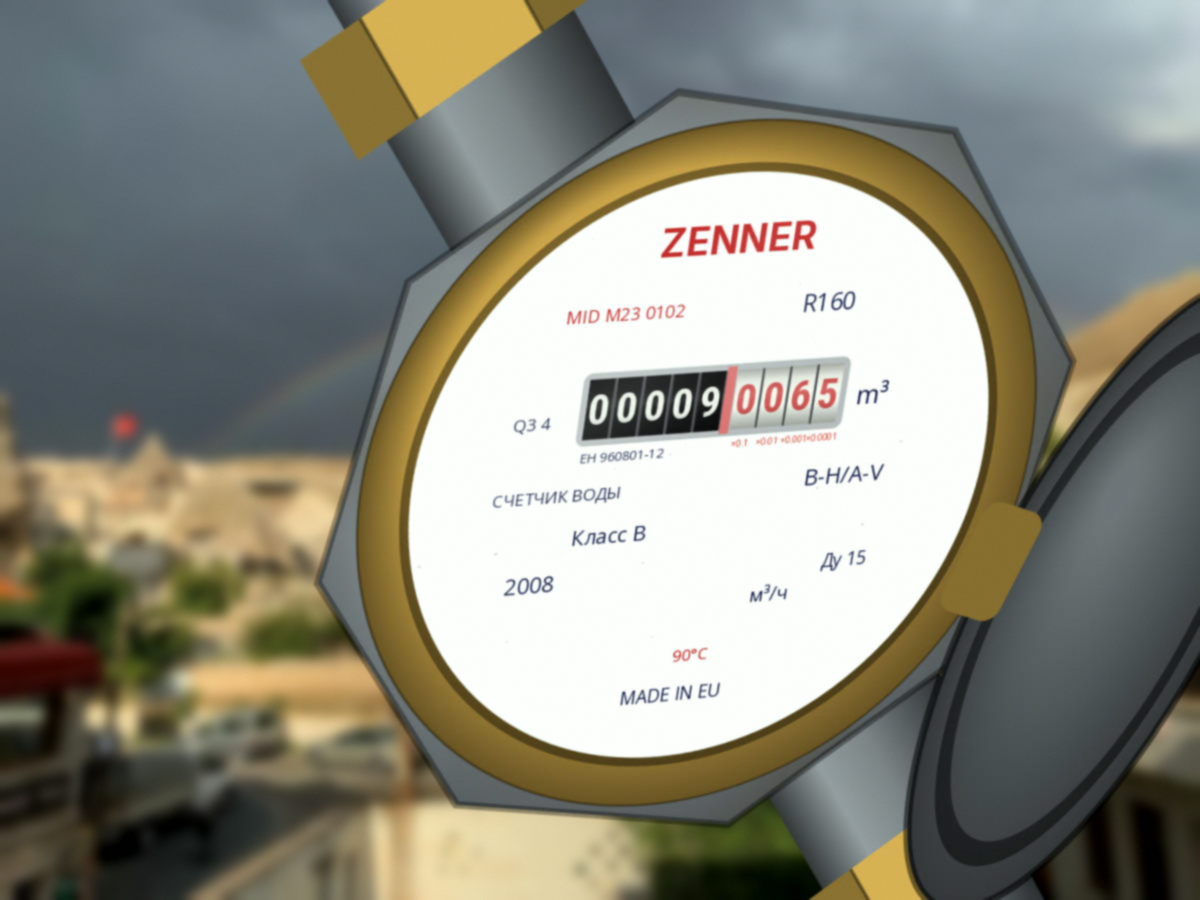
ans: 9.0065,m³
